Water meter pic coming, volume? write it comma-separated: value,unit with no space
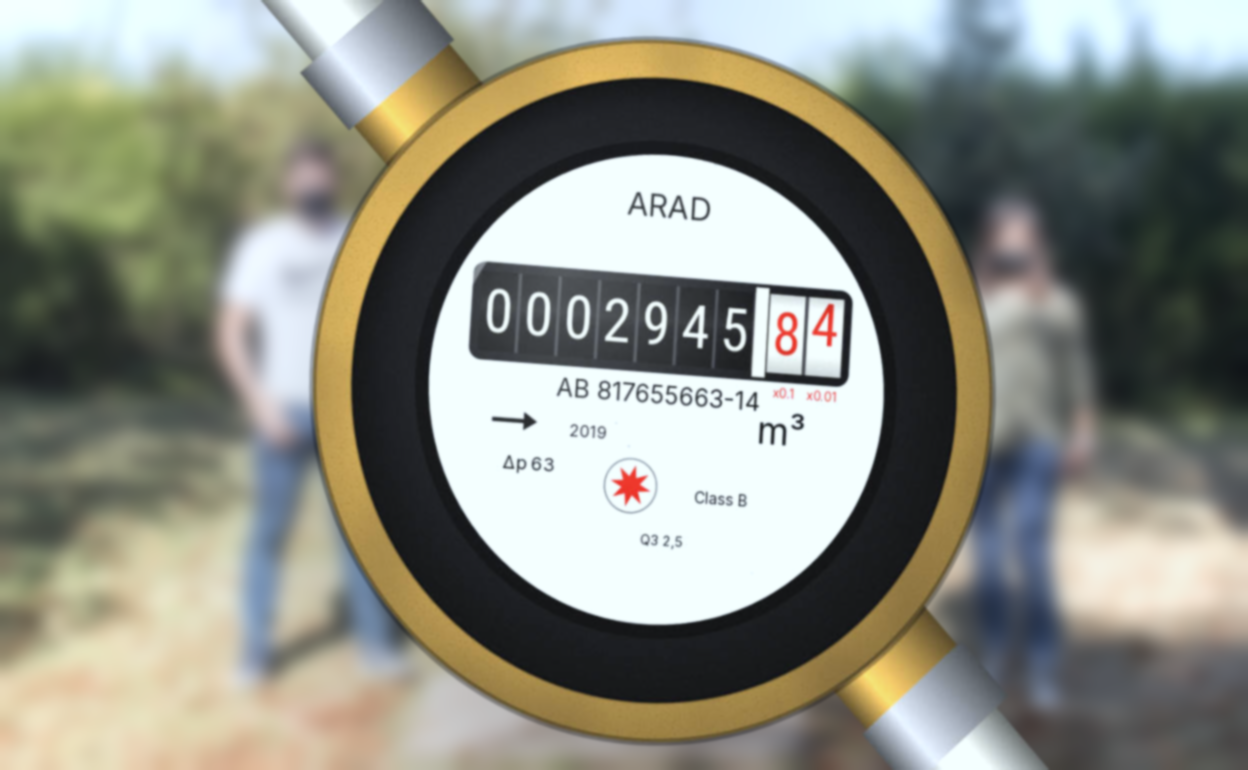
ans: 2945.84,m³
